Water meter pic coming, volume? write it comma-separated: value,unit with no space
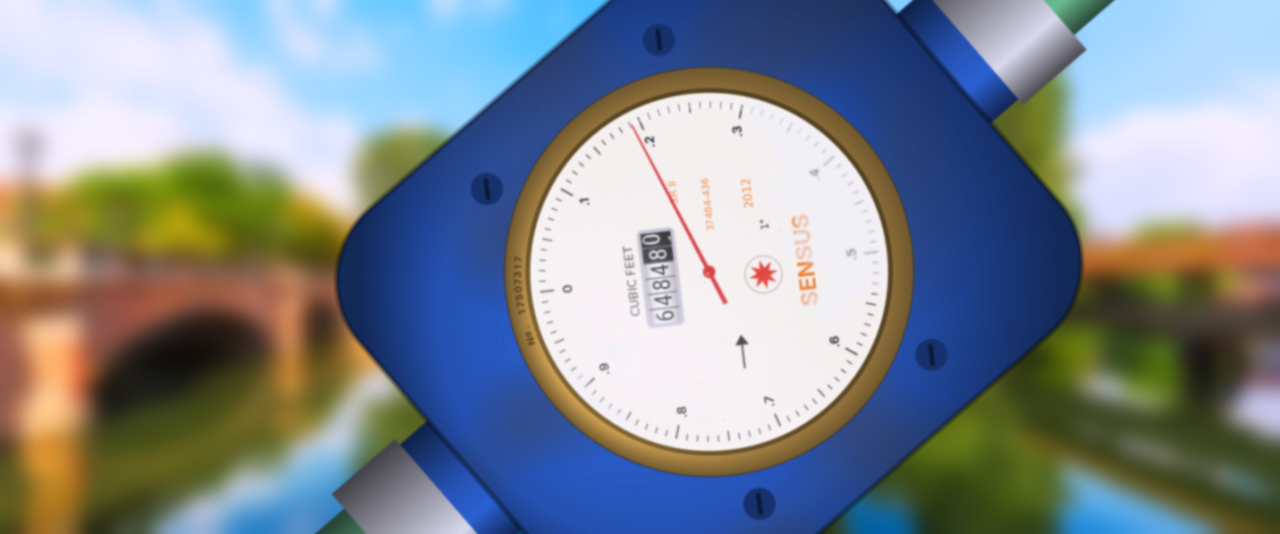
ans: 648480.19,ft³
